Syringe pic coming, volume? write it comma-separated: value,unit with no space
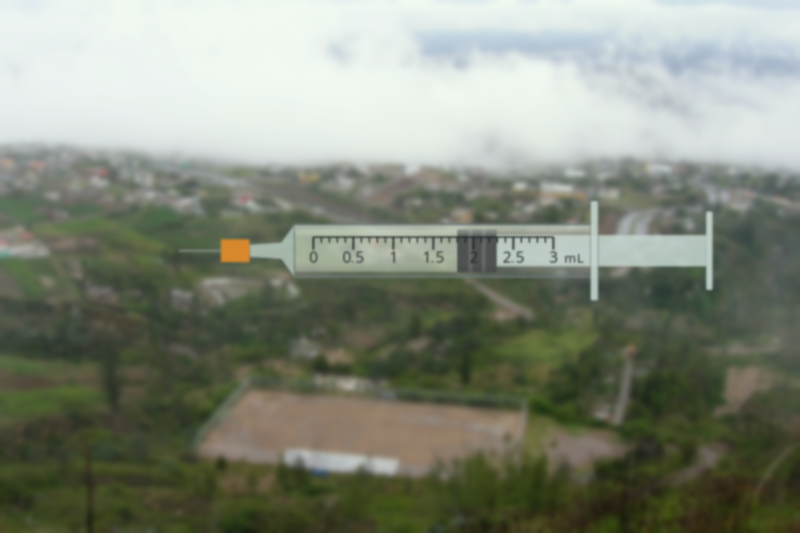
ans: 1.8,mL
